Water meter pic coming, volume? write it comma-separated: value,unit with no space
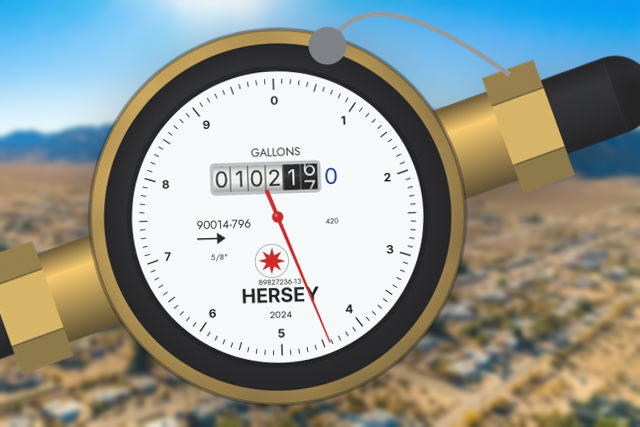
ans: 102164.4,gal
